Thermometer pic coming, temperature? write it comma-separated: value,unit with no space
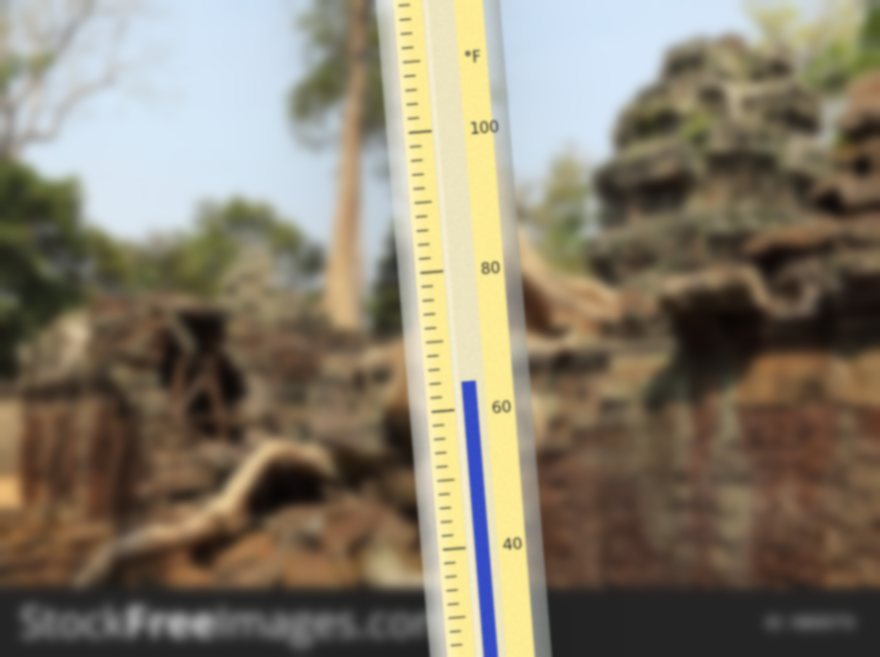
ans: 64,°F
